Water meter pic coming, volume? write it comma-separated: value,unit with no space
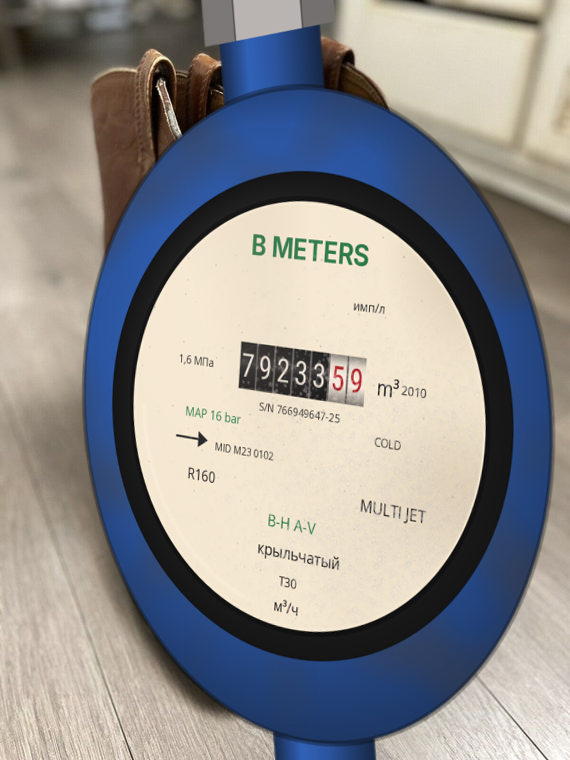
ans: 79233.59,m³
